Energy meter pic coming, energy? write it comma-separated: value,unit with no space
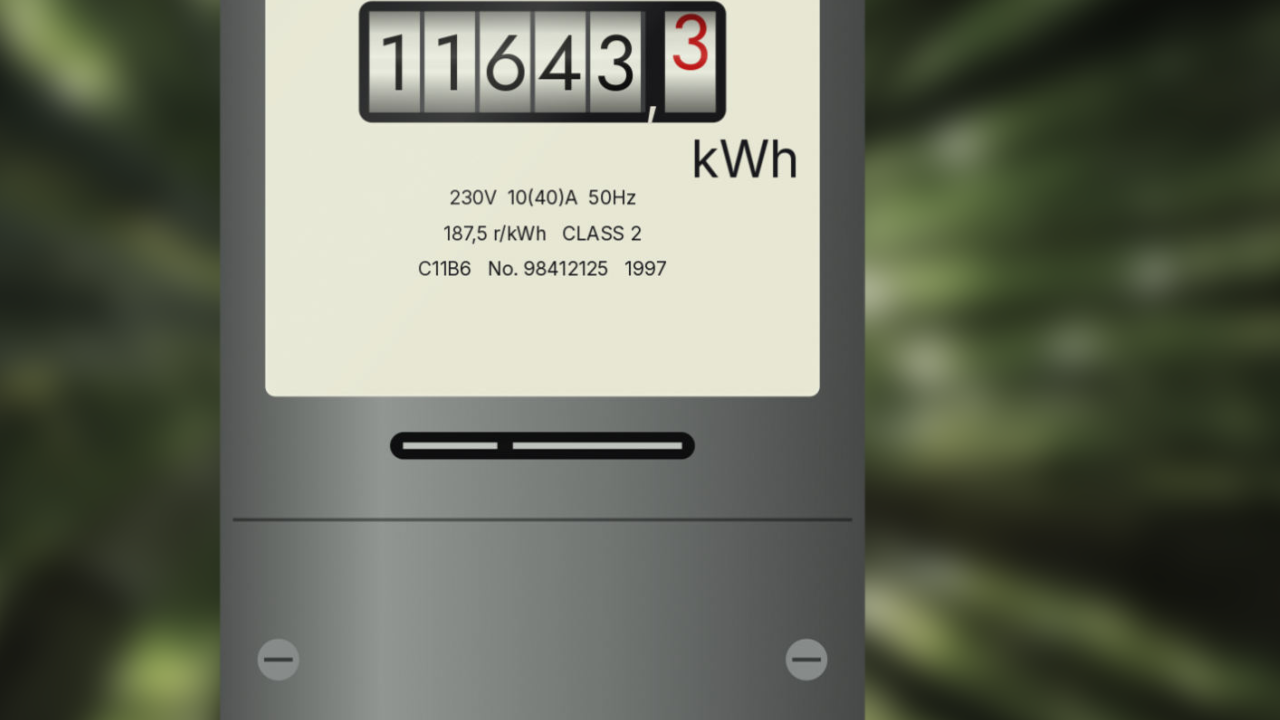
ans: 11643.3,kWh
